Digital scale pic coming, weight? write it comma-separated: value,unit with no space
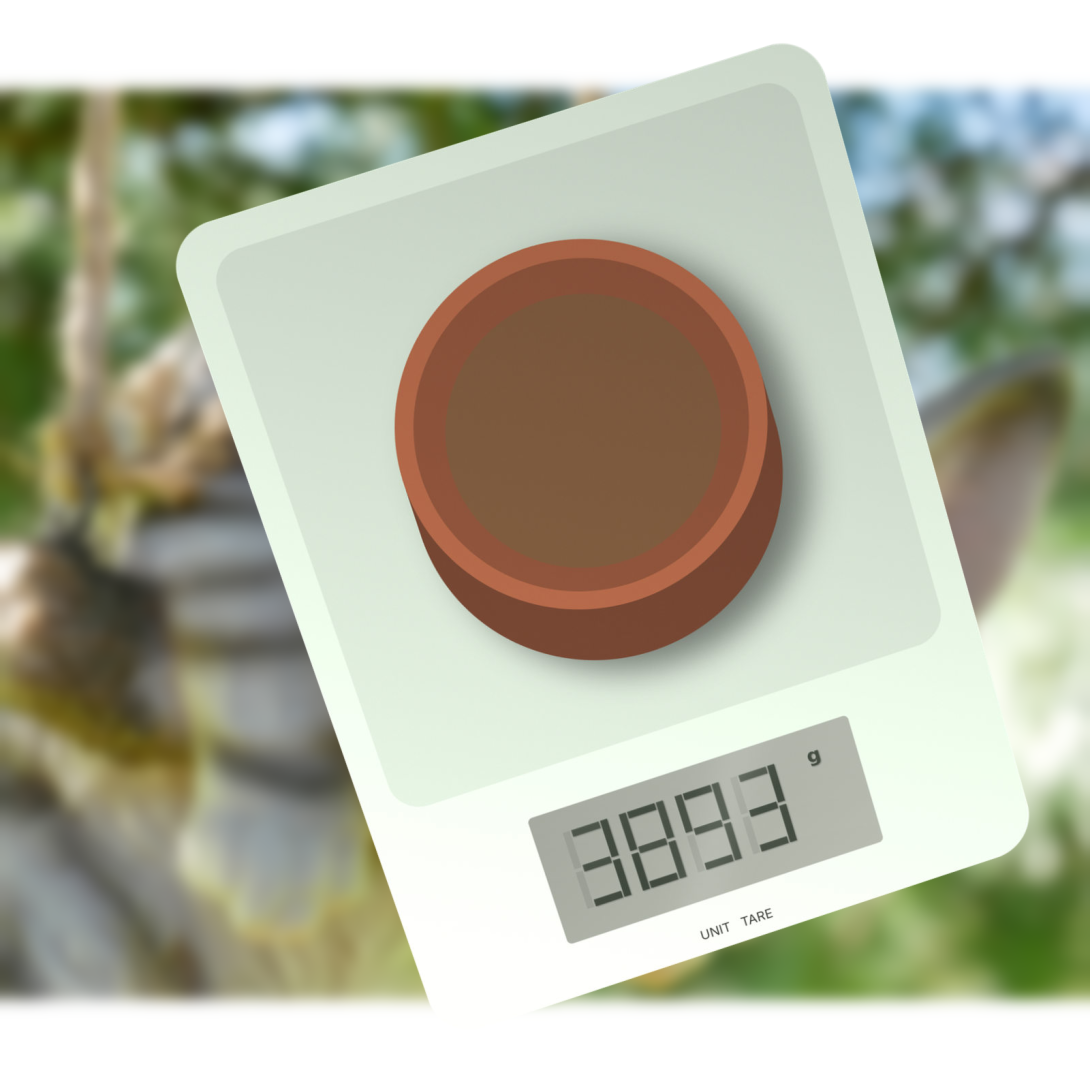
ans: 3893,g
